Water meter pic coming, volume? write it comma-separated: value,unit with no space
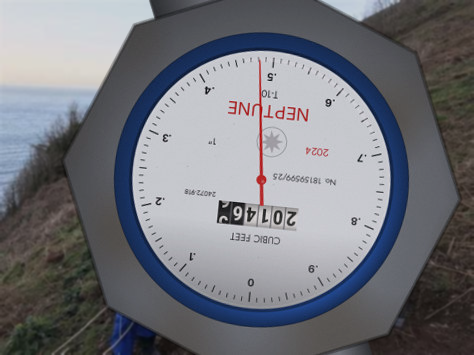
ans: 201465.48,ft³
